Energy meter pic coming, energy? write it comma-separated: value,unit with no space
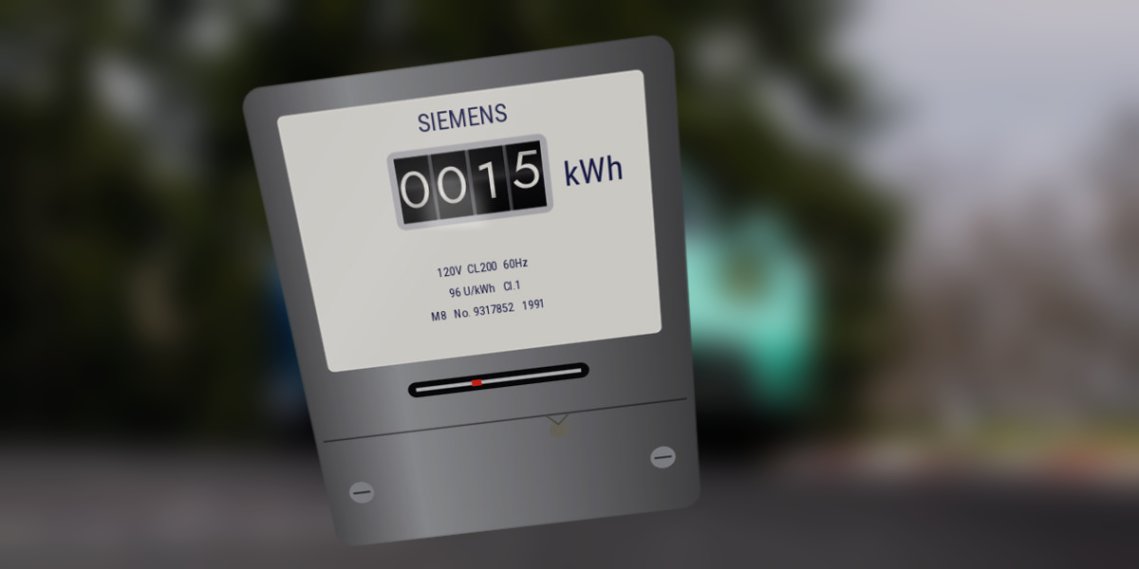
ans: 15,kWh
